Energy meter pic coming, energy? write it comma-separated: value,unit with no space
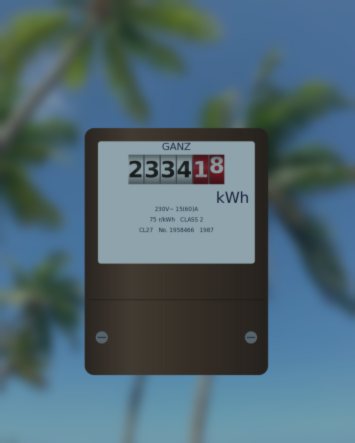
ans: 2334.18,kWh
